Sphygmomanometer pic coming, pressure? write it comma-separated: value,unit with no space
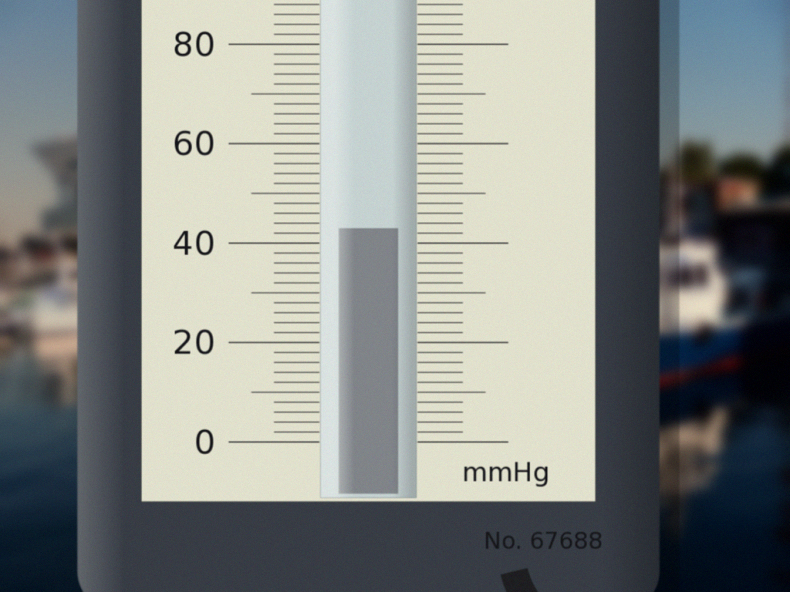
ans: 43,mmHg
